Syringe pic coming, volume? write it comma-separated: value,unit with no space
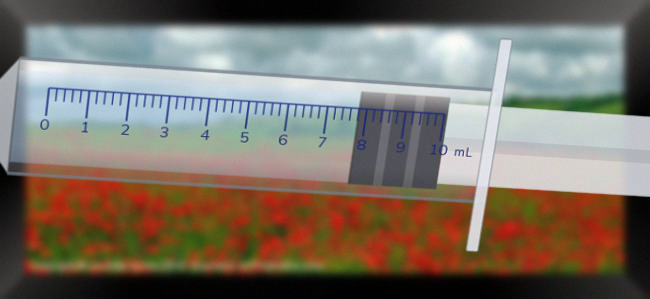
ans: 7.8,mL
